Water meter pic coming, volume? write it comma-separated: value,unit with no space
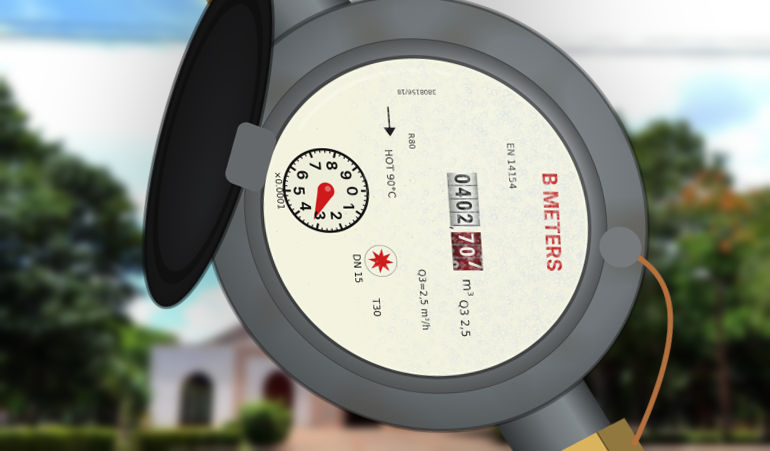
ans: 402.7073,m³
